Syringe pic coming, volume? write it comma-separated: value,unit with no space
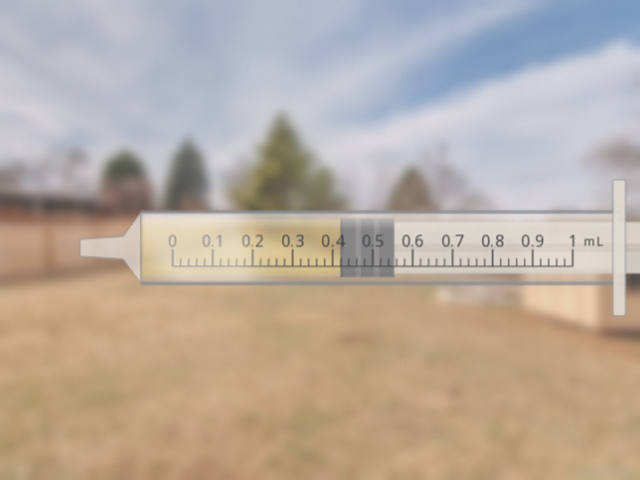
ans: 0.42,mL
